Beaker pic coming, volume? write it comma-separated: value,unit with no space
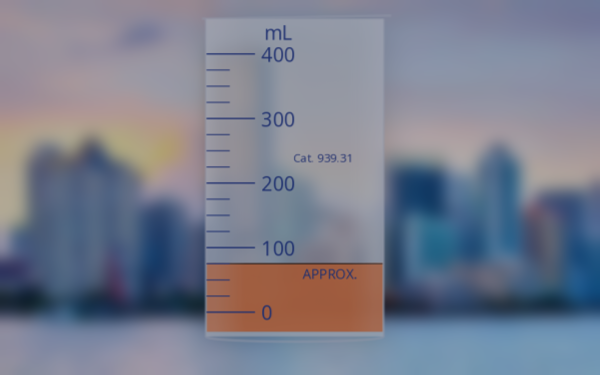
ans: 75,mL
